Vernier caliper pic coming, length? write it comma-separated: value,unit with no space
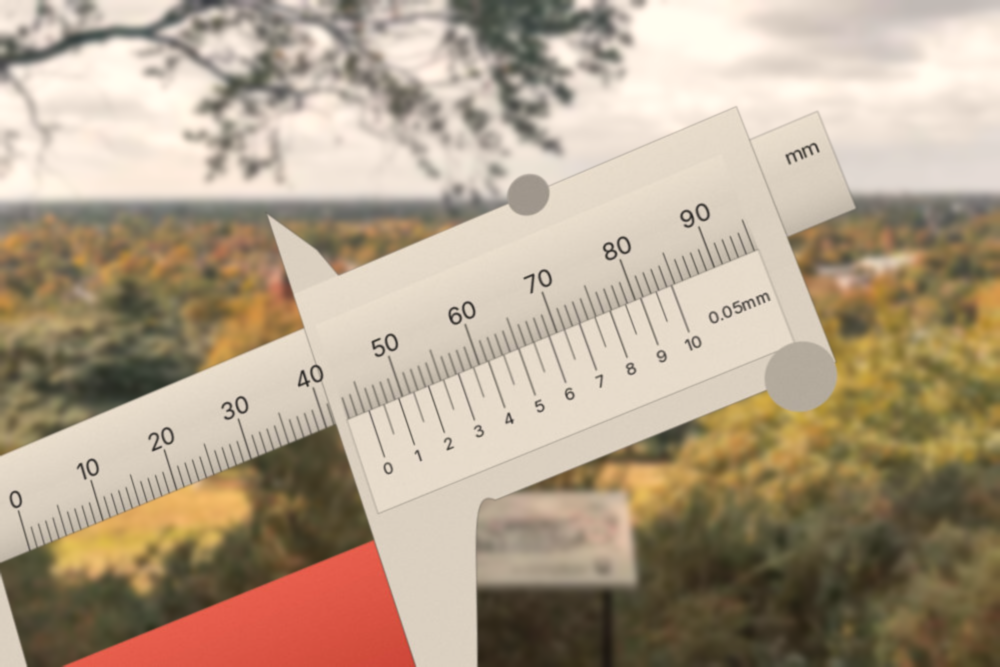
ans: 45.6,mm
